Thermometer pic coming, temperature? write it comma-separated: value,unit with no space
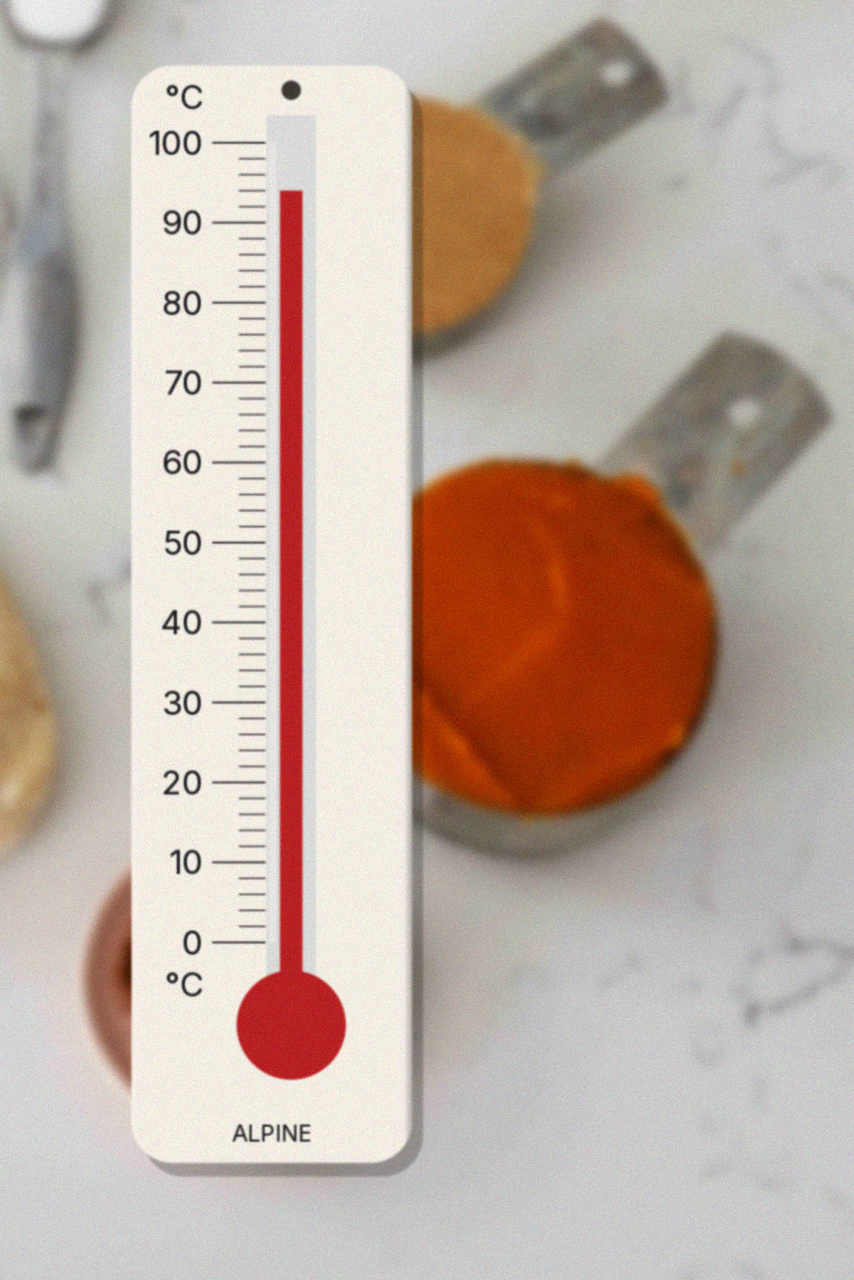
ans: 94,°C
